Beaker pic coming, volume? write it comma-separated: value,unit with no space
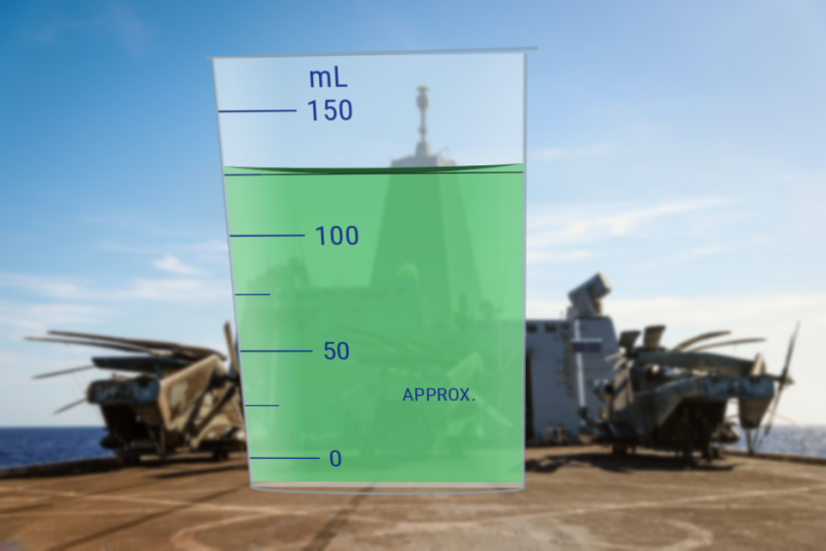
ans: 125,mL
